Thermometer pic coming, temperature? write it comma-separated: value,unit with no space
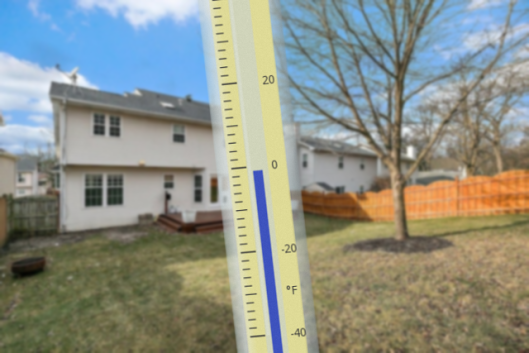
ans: -1,°F
